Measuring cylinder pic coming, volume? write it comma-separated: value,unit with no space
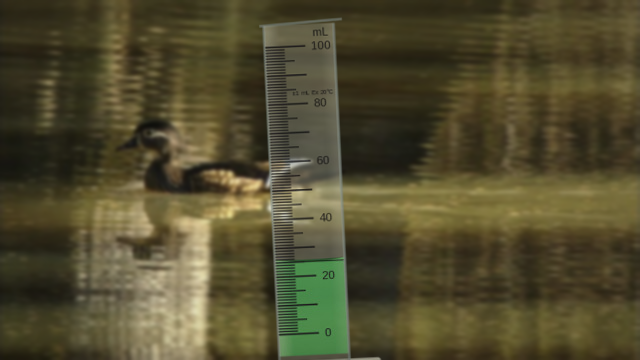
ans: 25,mL
